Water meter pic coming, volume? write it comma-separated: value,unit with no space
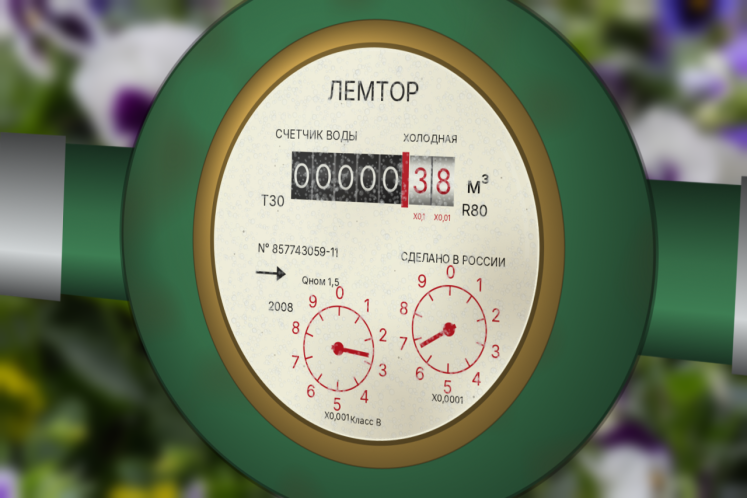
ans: 0.3826,m³
